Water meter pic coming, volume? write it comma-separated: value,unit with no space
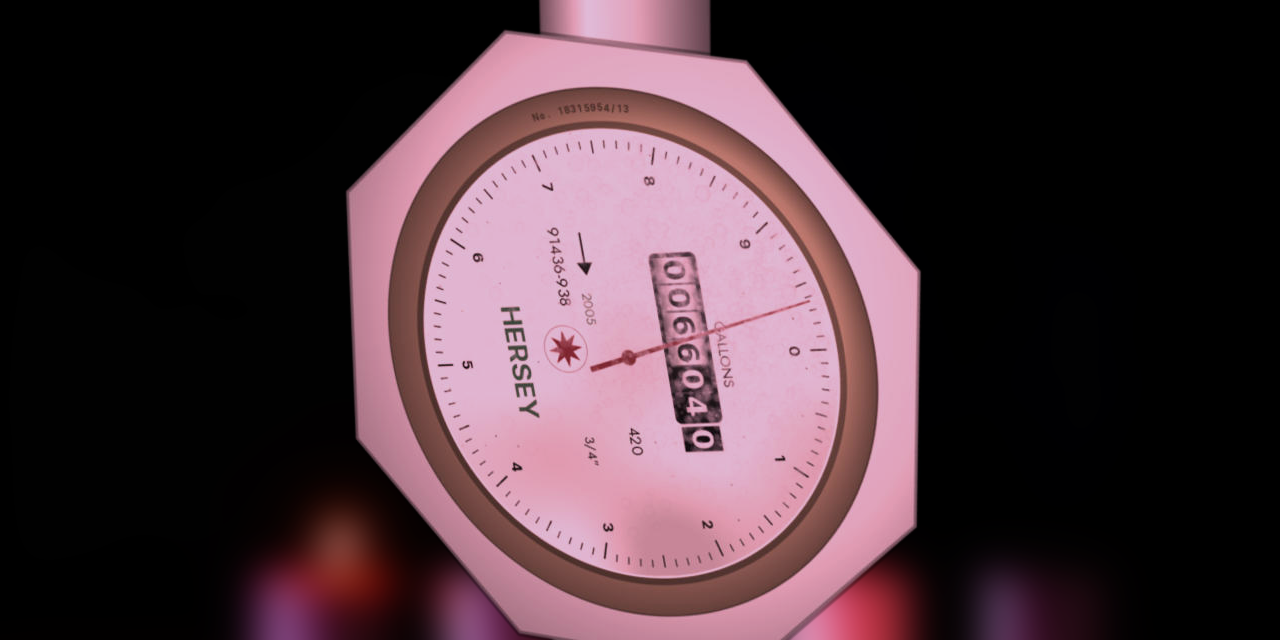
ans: 66039.6,gal
